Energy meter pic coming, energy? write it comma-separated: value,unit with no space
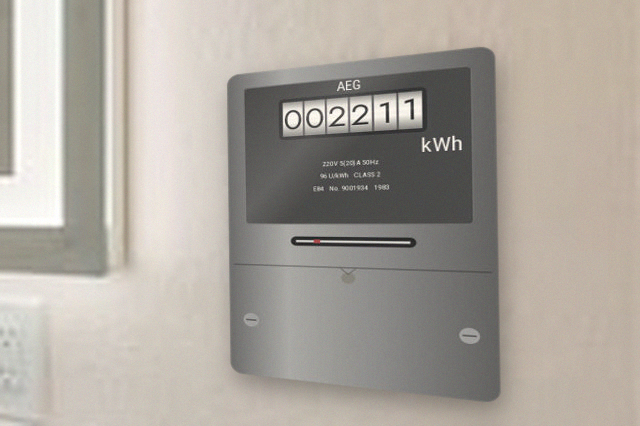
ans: 2211,kWh
